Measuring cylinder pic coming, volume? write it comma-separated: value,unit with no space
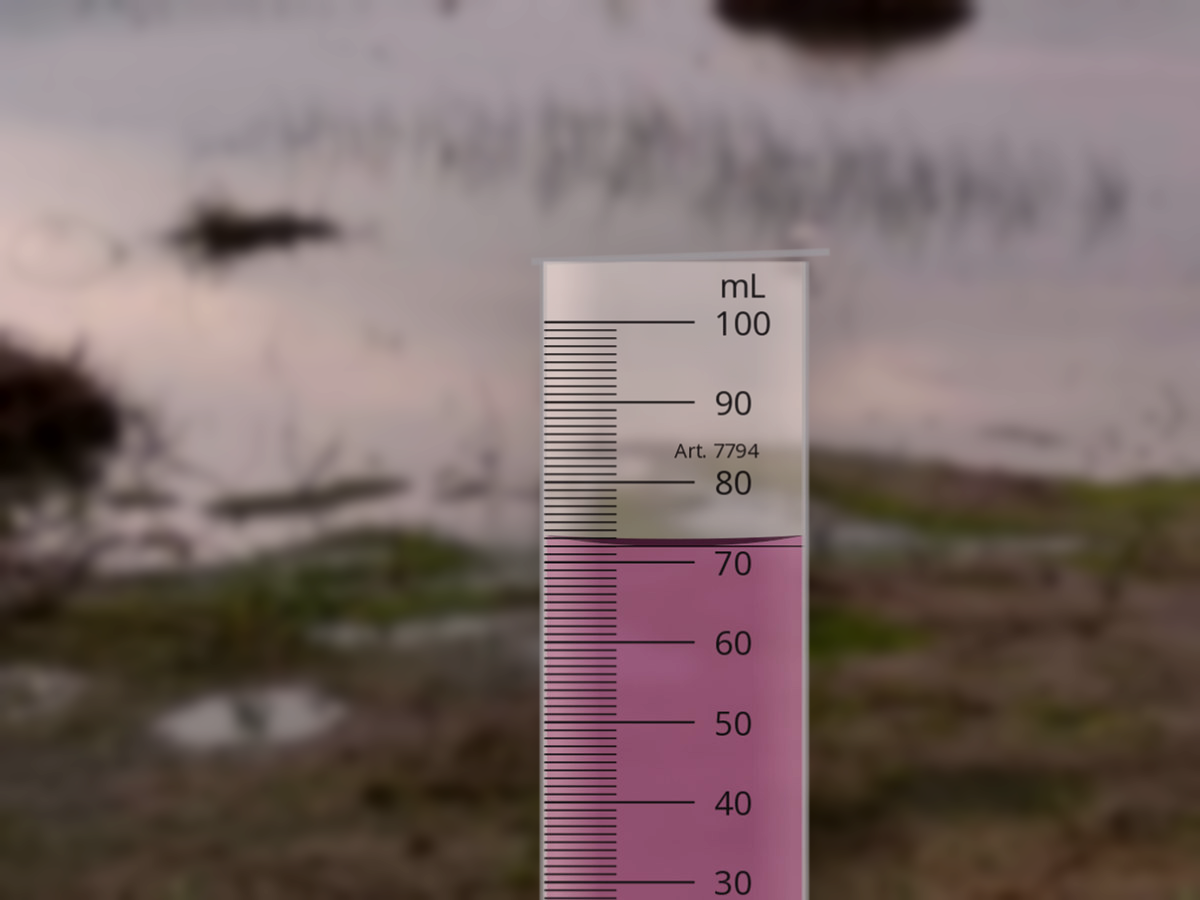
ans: 72,mL
